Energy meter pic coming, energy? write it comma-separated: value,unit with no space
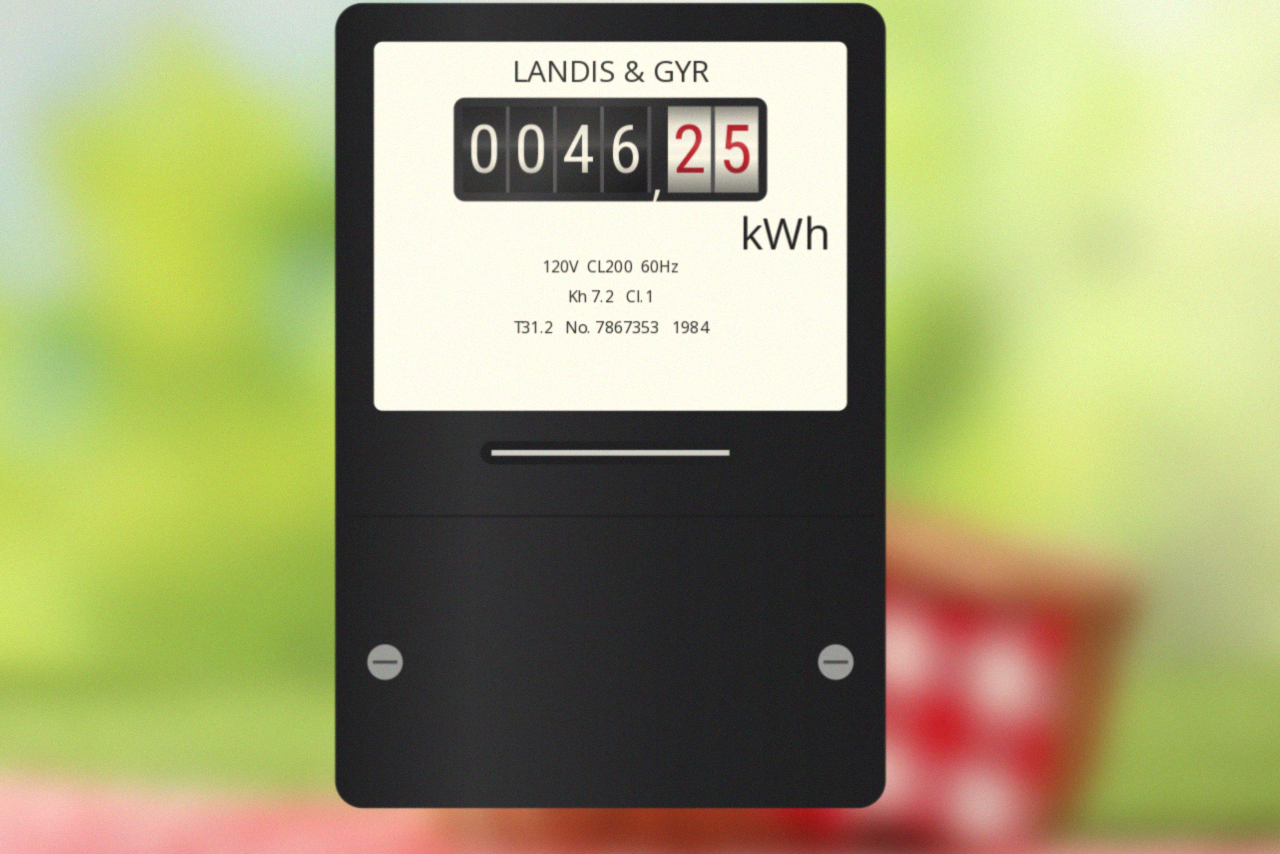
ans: 46.25,kWh
